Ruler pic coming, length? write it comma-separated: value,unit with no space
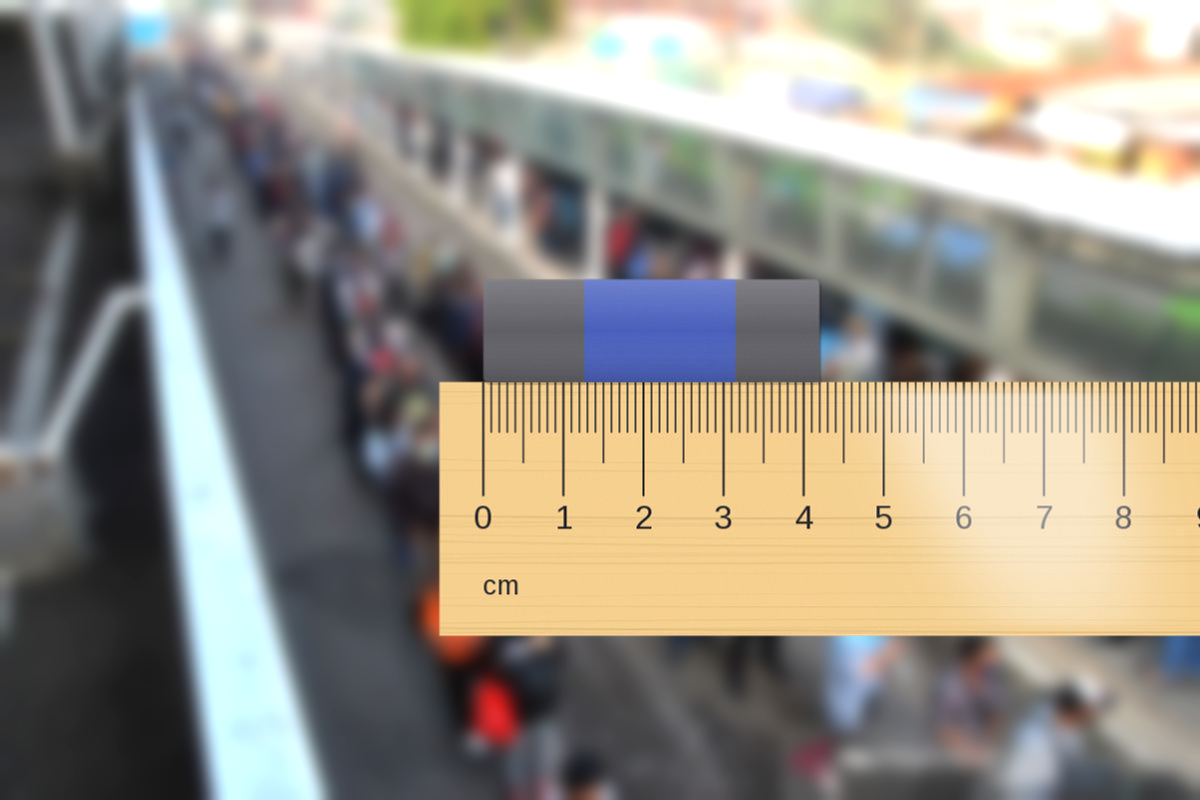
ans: 4.2,cm
